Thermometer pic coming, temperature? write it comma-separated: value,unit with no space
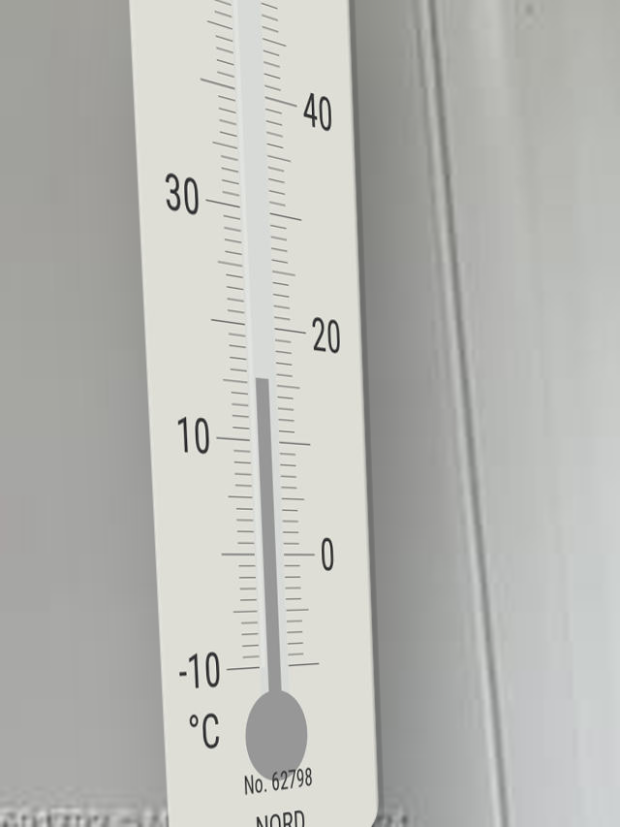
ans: 15.5,°C
